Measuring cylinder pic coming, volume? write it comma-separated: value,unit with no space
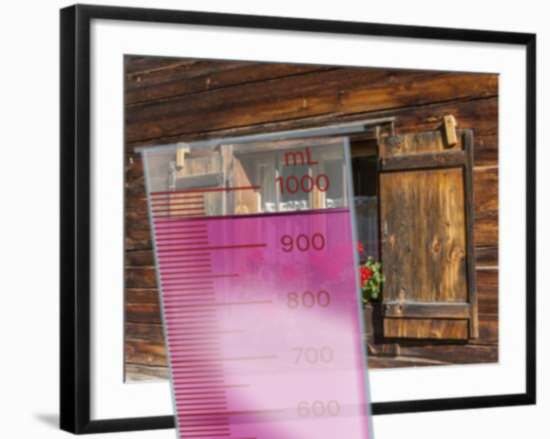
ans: 950,mL
